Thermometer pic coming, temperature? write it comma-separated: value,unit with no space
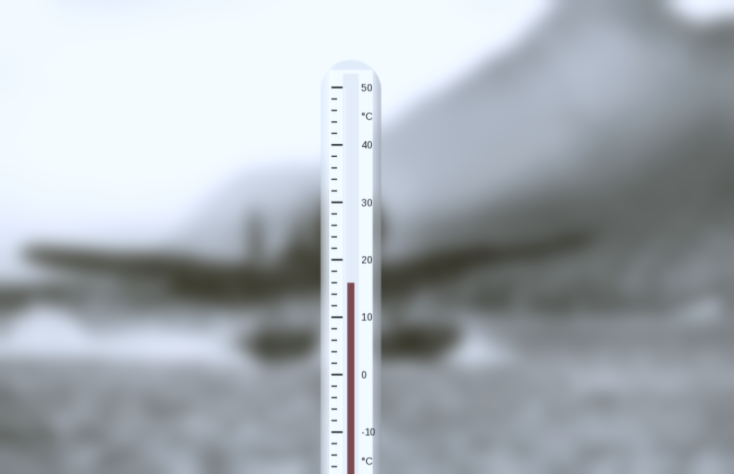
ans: 16,°C
